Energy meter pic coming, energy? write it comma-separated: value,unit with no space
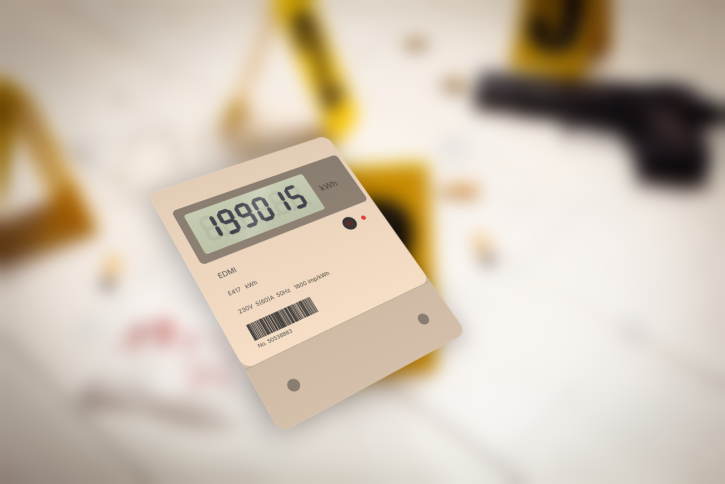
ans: 199015,kWh
